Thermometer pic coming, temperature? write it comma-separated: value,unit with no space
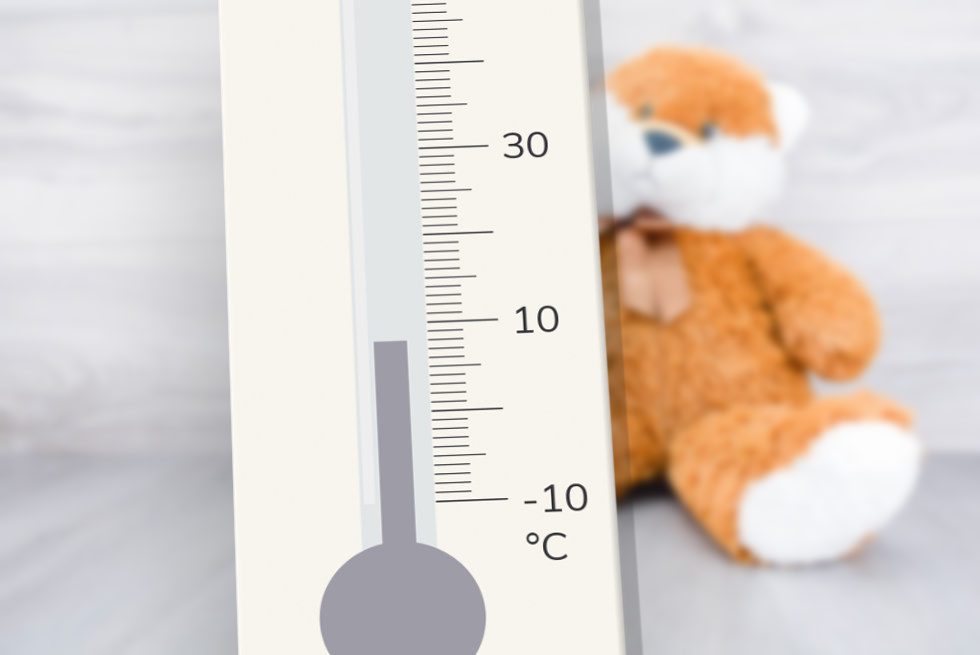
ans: 8,°C
